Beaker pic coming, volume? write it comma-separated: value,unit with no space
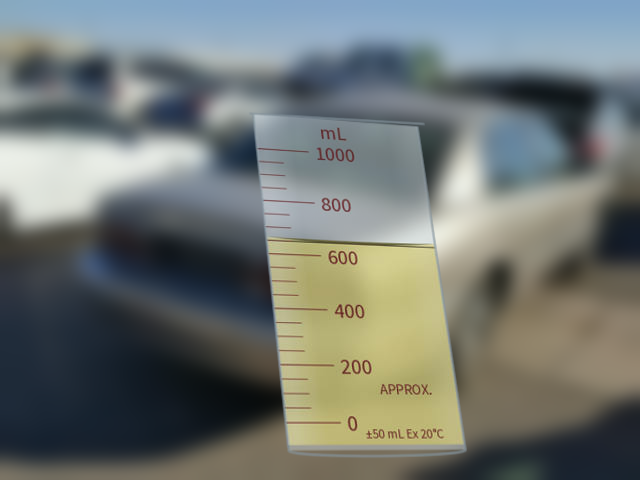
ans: 650,mL
